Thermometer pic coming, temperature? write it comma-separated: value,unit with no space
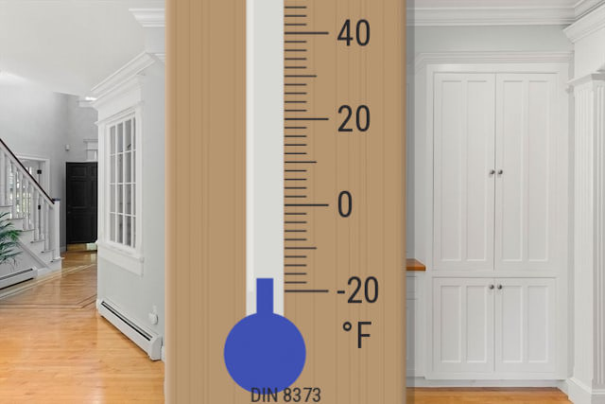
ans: -17,°F
